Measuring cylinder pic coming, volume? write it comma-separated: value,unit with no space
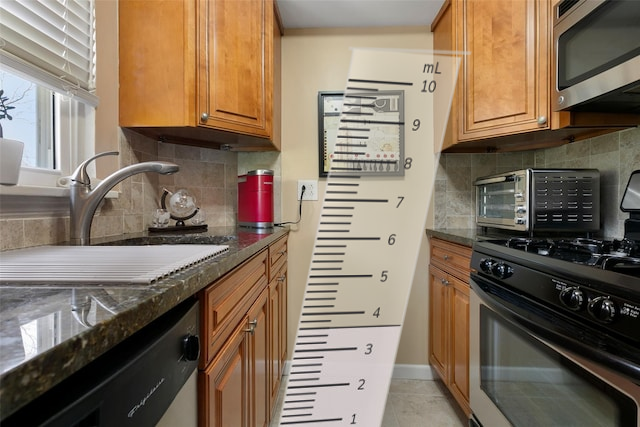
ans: 3.6,mL
